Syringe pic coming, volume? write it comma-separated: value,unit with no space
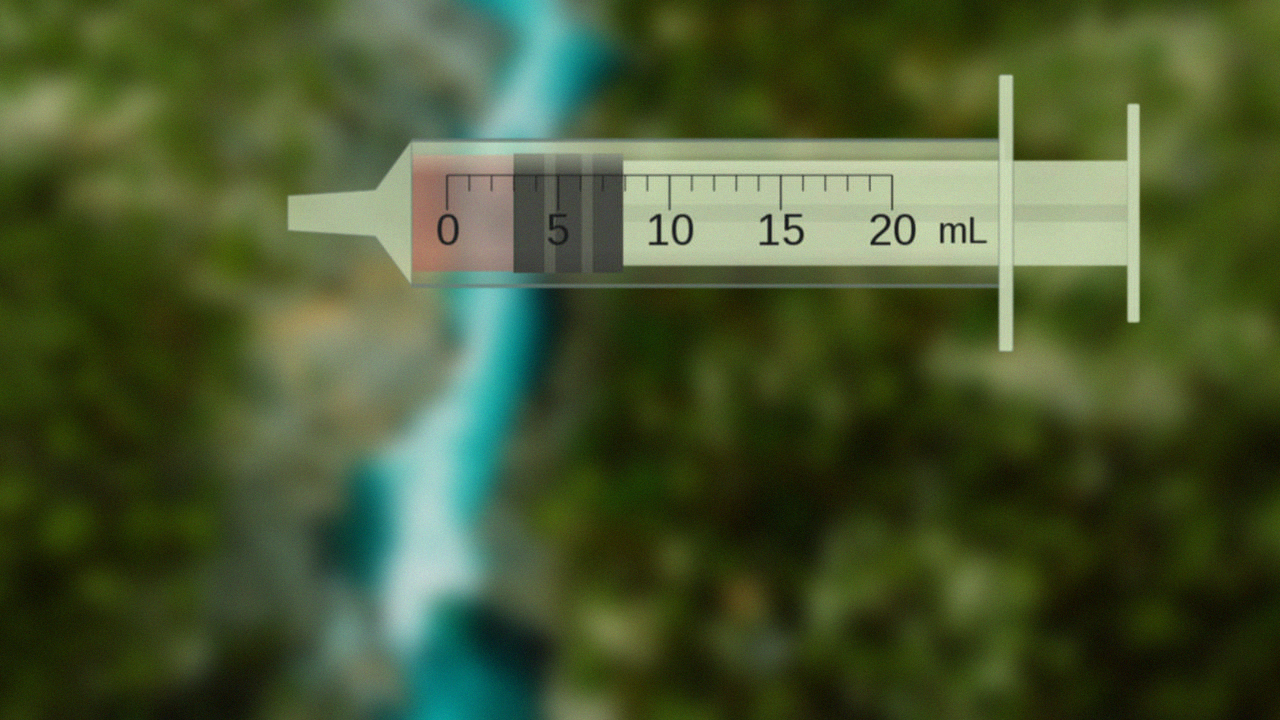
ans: 3,mL
